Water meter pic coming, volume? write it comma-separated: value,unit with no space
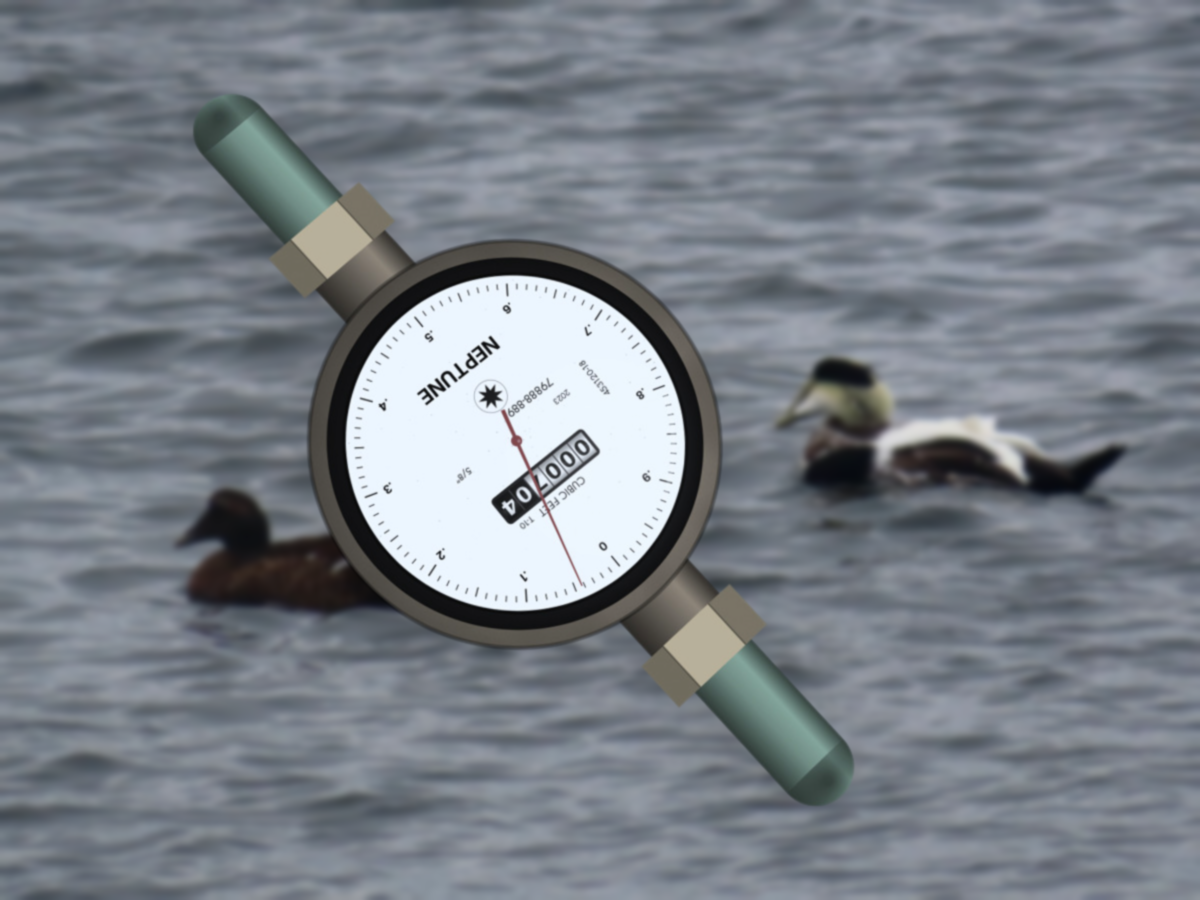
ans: 704.04,ft³
